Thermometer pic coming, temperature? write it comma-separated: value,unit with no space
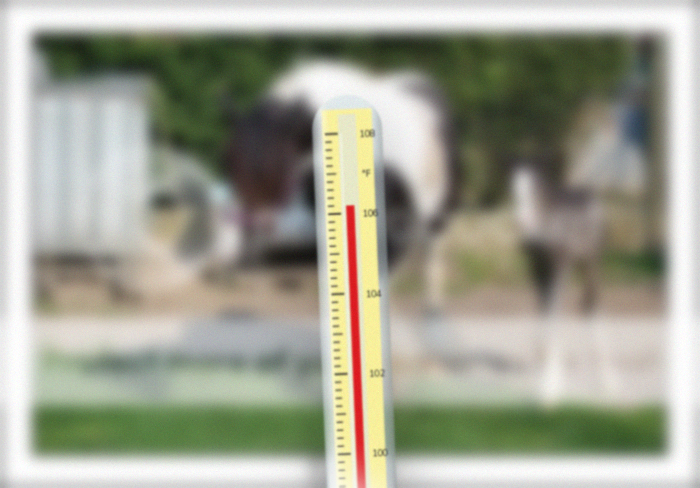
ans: 106.2,°F
